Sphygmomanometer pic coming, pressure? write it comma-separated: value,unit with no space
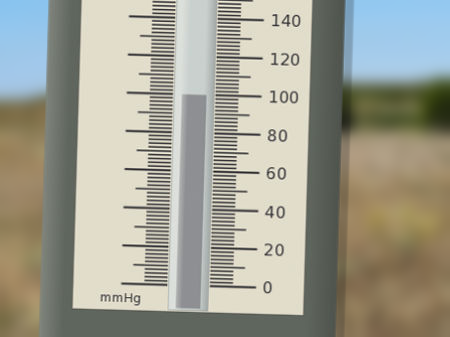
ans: 100,mmHg
